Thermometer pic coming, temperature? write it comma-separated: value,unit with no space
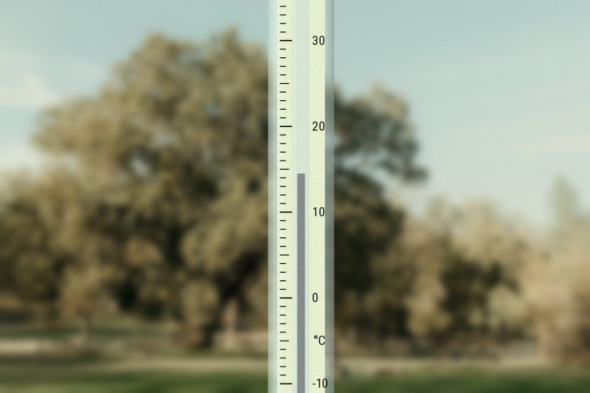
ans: 14.5,°C
